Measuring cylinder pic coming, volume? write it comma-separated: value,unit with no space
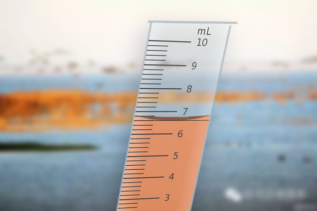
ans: 6.6,mL
